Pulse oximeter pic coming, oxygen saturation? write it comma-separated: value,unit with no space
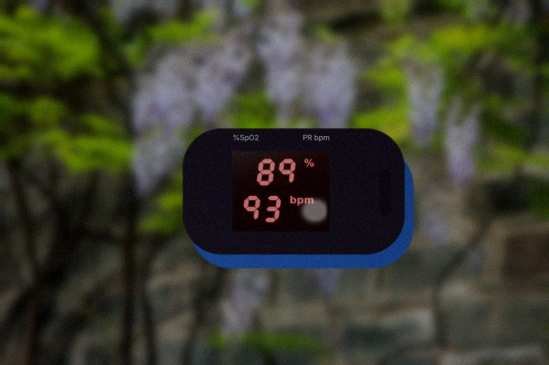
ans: 89,%
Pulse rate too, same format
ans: 93,bpm
